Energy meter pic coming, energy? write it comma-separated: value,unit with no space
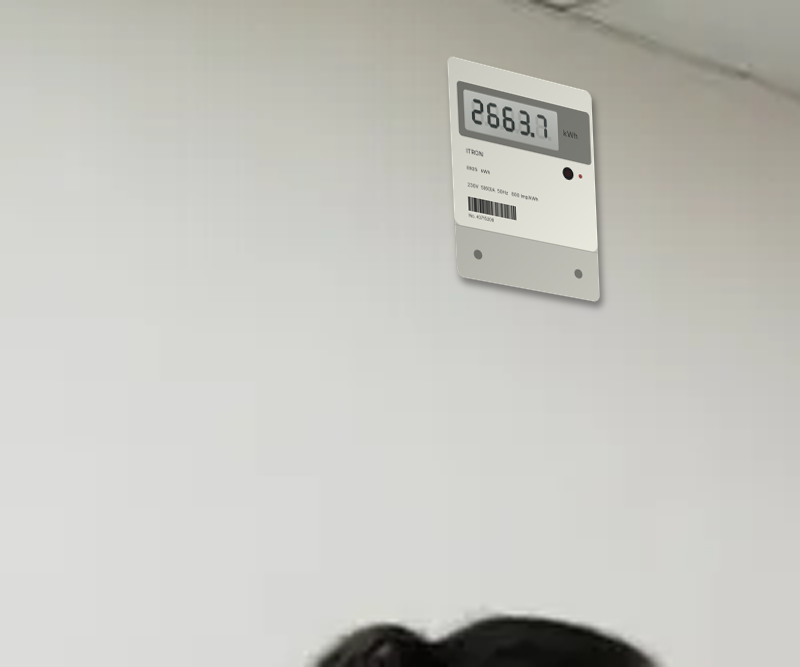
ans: 2663.7,kWh
